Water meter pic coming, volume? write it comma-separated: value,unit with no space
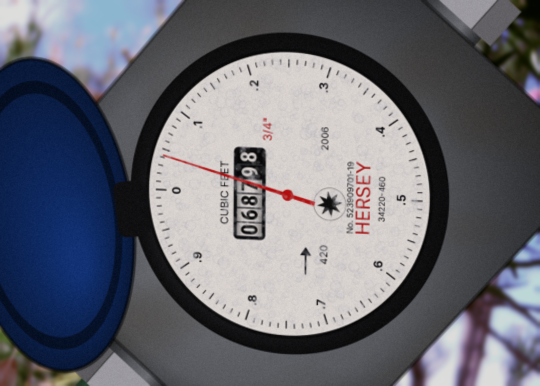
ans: 68798.04,ft³
